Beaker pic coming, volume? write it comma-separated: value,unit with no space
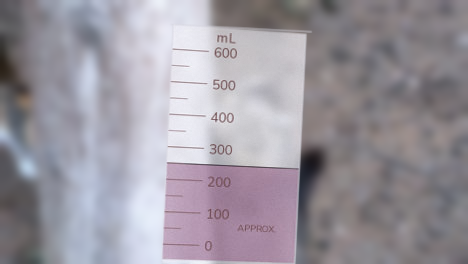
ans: 250,mL
